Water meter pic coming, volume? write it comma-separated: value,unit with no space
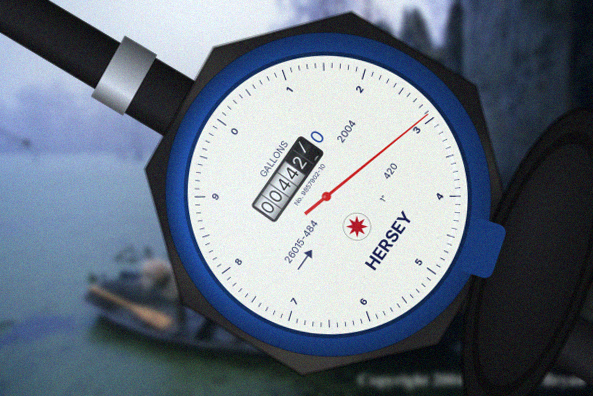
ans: 44272.9,gal
